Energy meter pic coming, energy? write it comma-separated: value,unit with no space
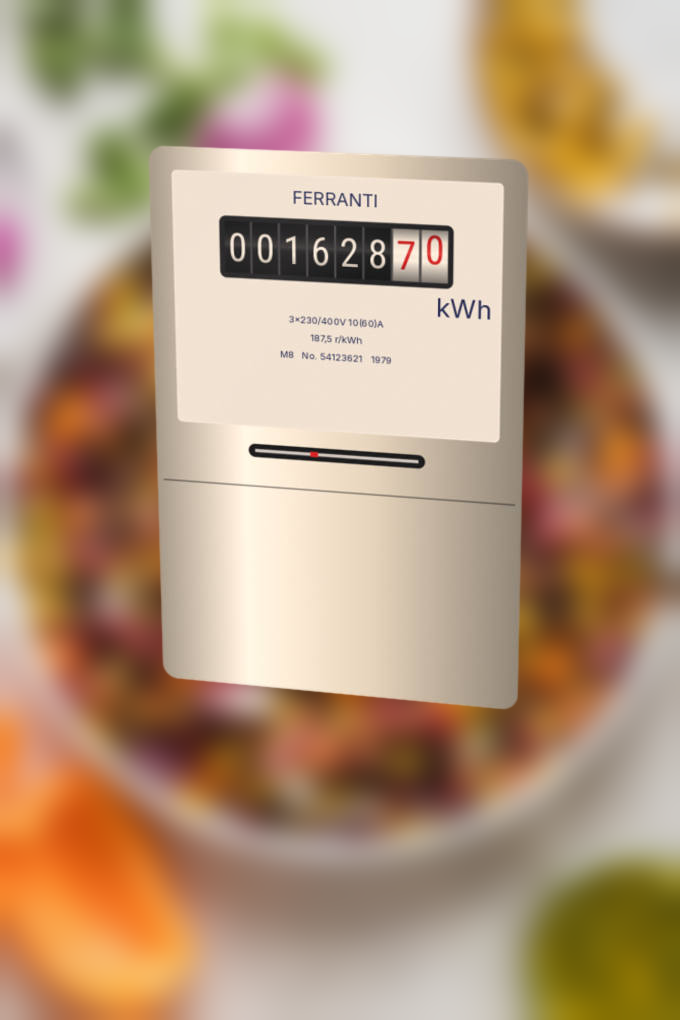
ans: 1628.70,kWh
